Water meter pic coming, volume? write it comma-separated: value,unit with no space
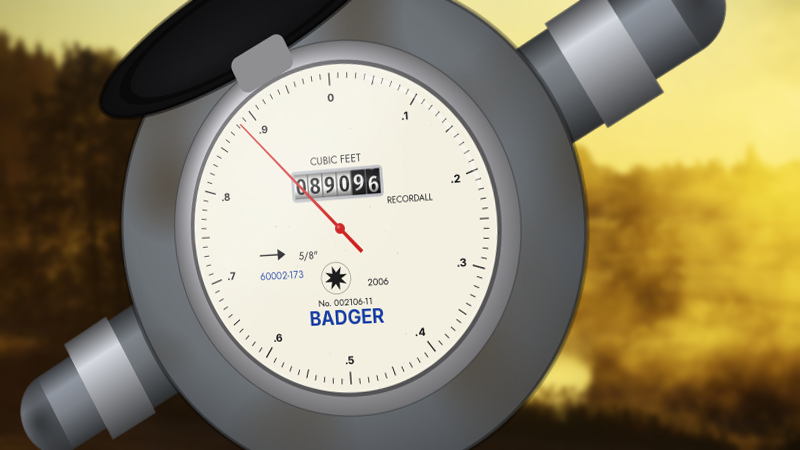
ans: 89095.88,ft³
